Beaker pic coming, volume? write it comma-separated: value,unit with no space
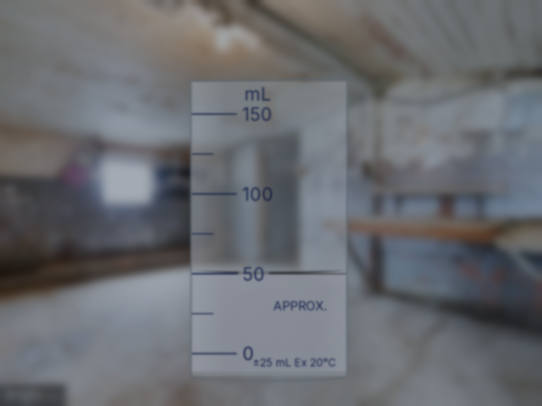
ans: 50,mL
